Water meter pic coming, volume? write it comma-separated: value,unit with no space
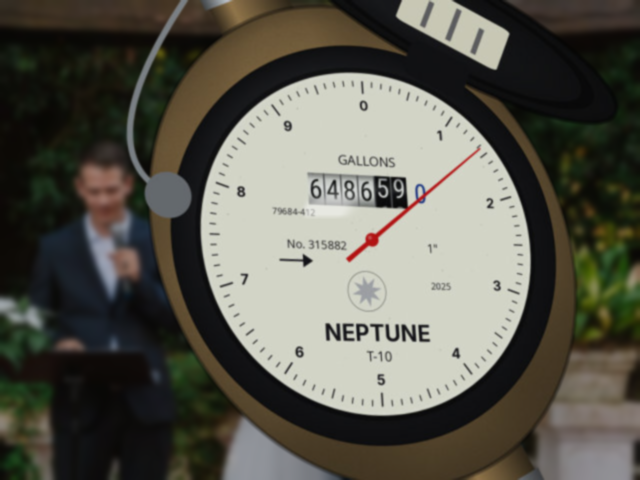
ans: 6486591.4,gal
